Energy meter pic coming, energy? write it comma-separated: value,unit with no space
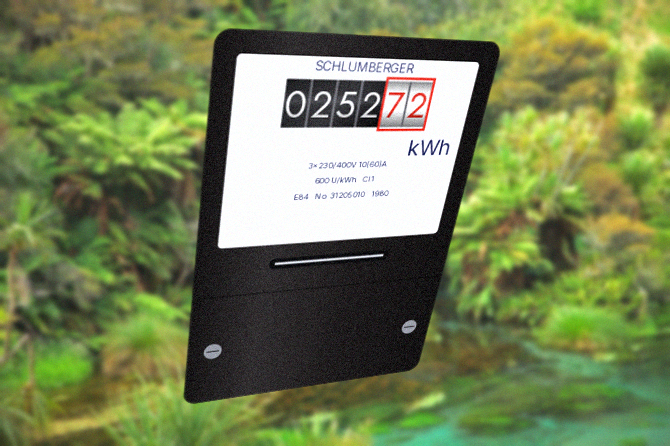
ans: 252.72,kWh
